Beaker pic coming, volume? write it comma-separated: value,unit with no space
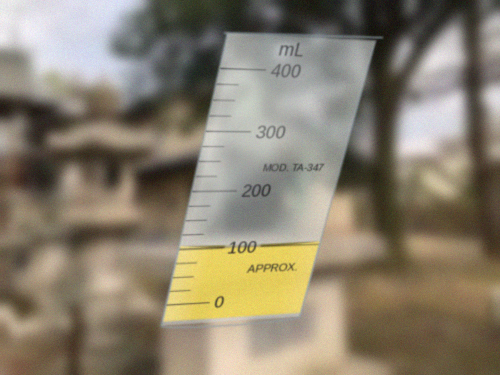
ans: 100,mL
